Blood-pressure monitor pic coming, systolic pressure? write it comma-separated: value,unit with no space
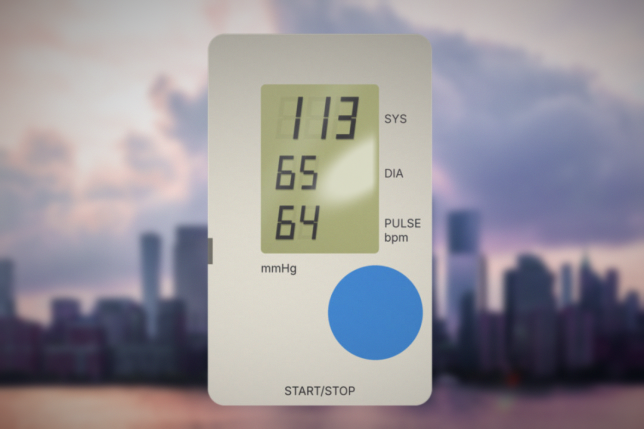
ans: 113,mmHg
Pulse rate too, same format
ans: 64,bpm
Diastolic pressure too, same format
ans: 65,mmHg
